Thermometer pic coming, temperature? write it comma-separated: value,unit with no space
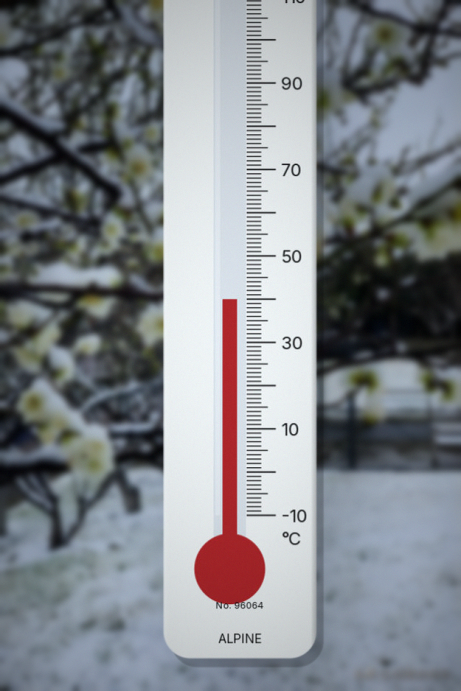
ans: 40,°C
